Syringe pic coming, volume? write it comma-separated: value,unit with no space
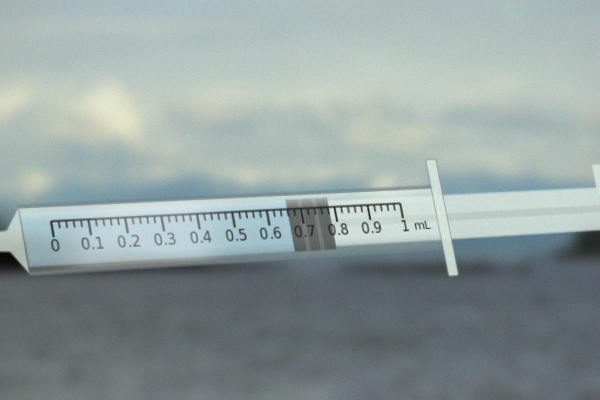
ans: 0.66,mL
